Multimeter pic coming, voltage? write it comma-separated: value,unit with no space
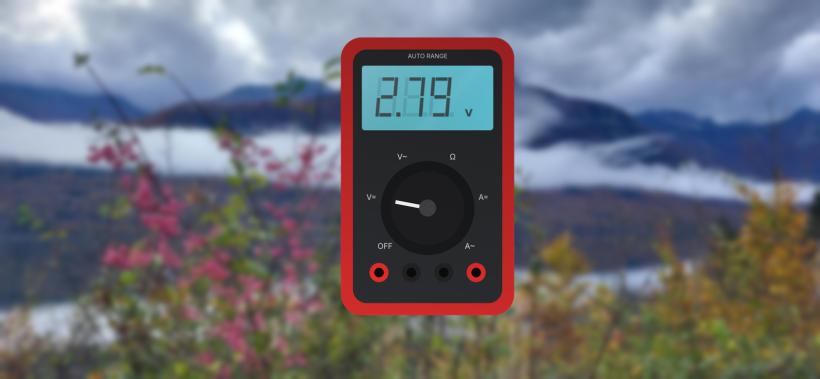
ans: 2.79,V
